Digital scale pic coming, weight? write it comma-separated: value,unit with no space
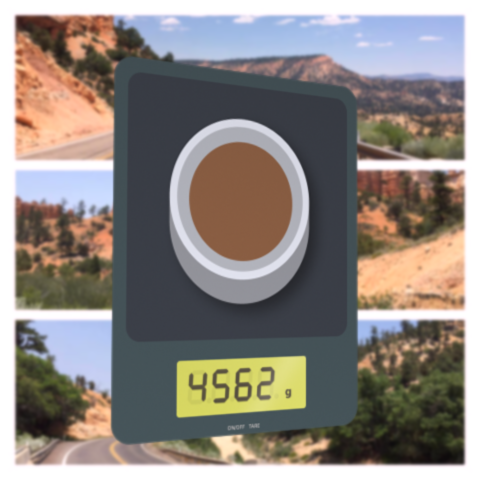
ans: 4562,g
